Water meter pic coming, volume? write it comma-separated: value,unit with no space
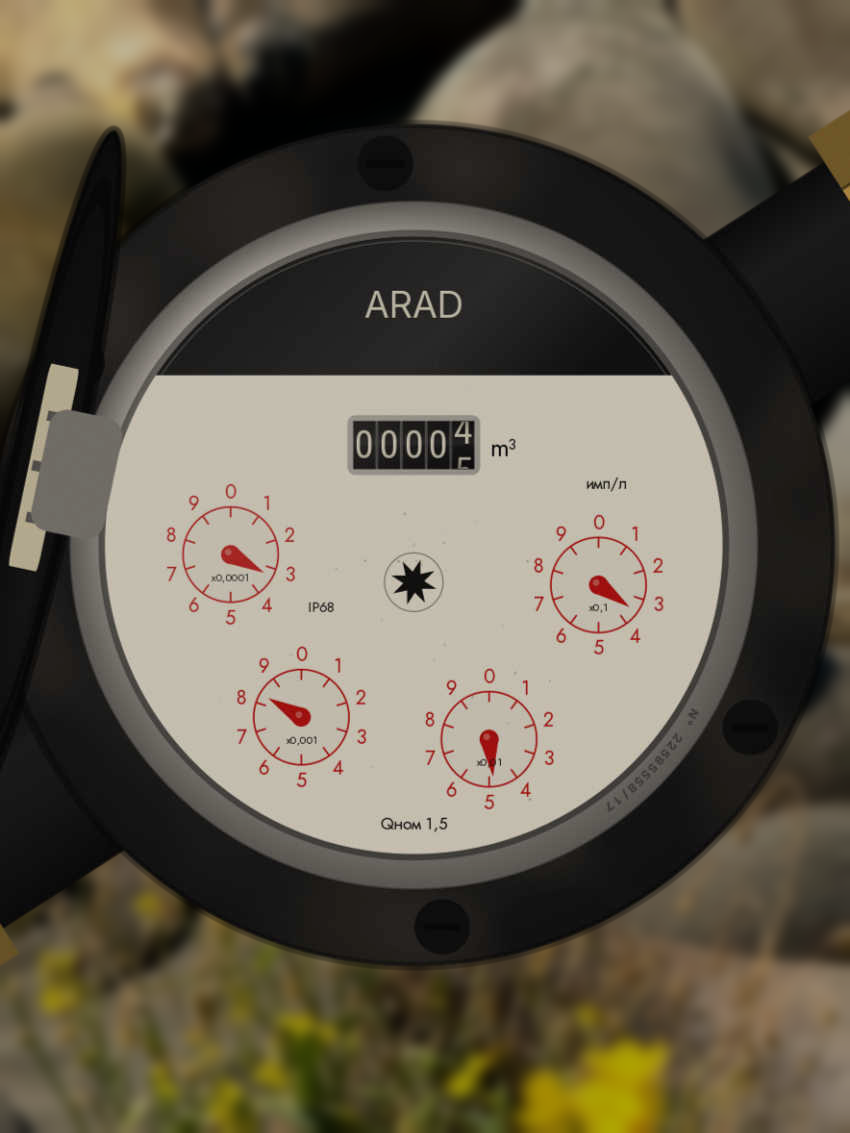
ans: 4.3483,m³
